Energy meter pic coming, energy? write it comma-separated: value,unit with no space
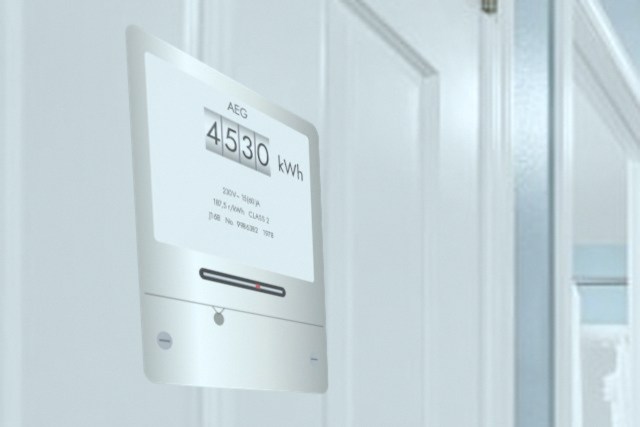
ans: 4530,kWh
